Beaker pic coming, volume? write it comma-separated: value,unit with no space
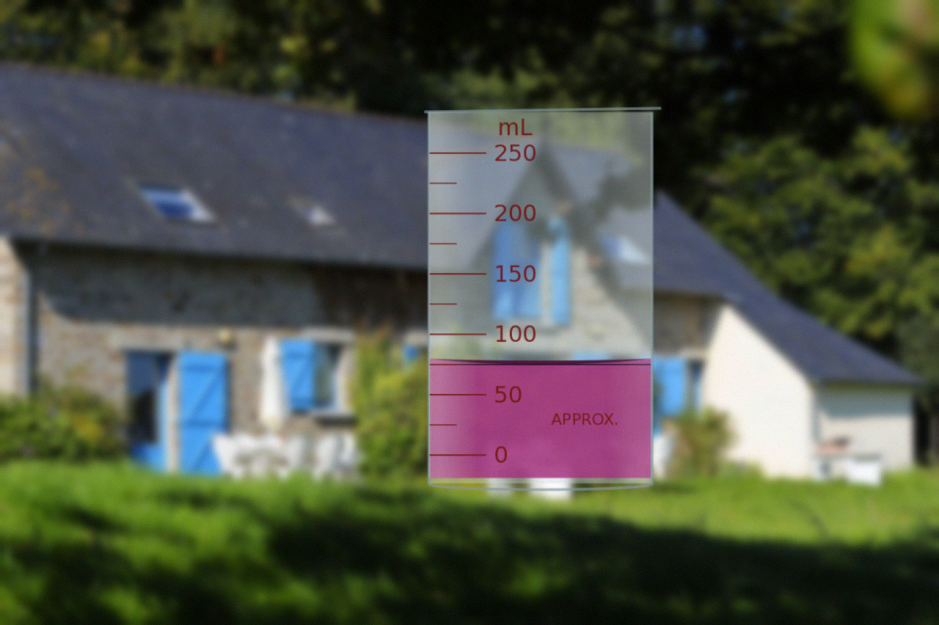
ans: 75,mL
